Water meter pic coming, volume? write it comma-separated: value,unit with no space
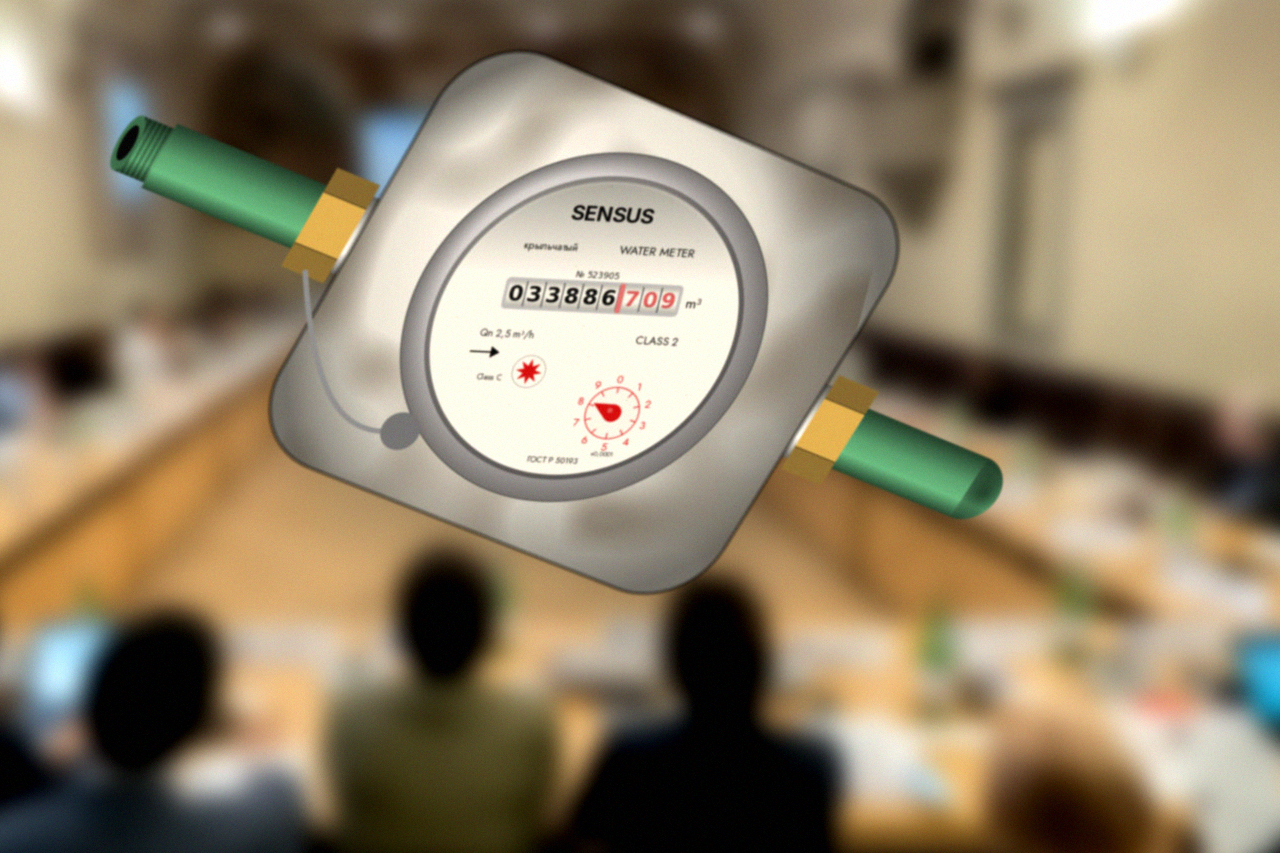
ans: 33886.7098,m³
